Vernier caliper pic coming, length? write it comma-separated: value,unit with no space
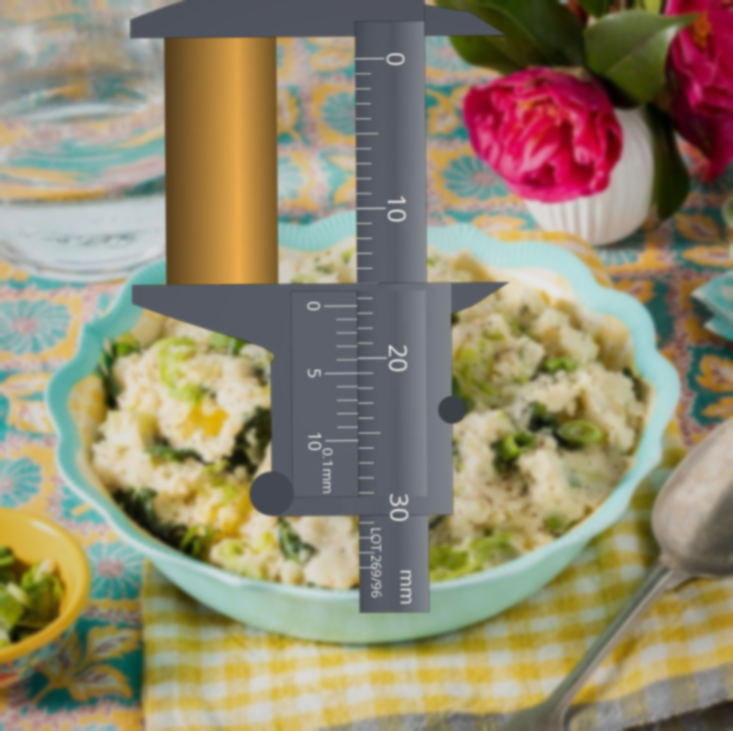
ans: 16.5,mm
